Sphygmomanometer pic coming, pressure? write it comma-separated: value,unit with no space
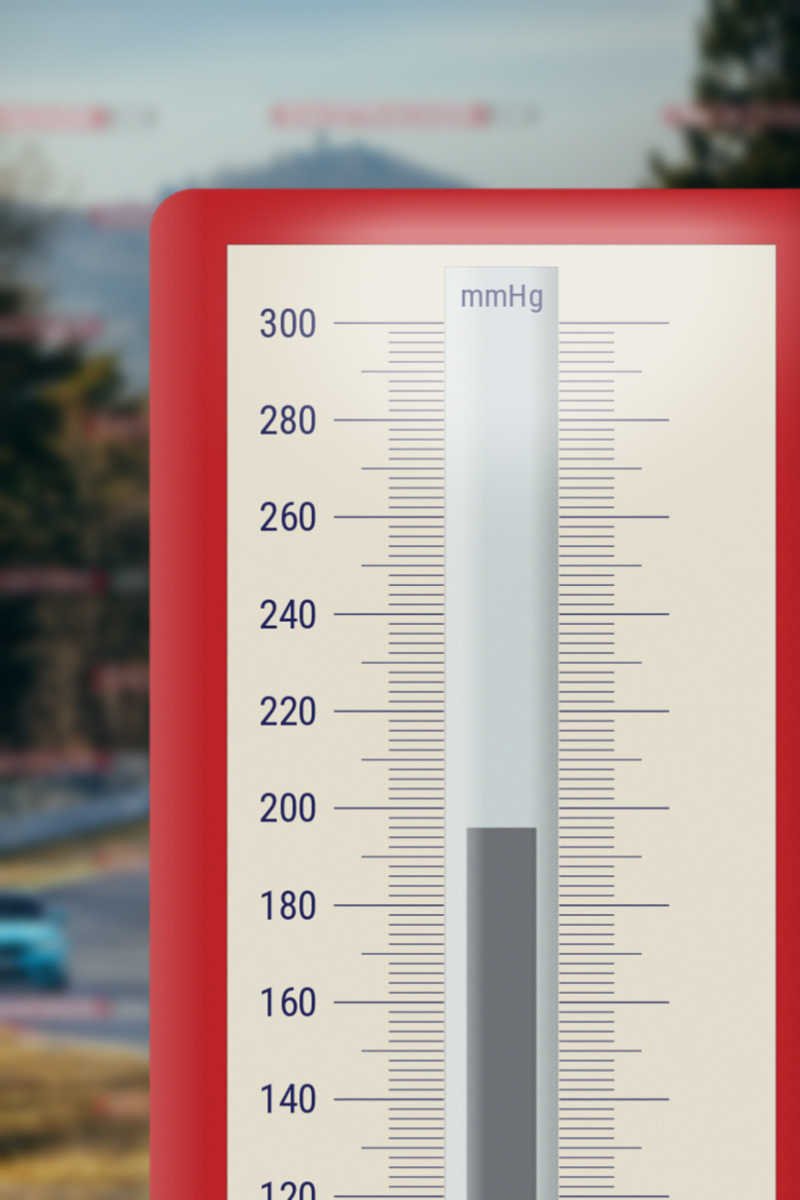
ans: 196,mmHg
